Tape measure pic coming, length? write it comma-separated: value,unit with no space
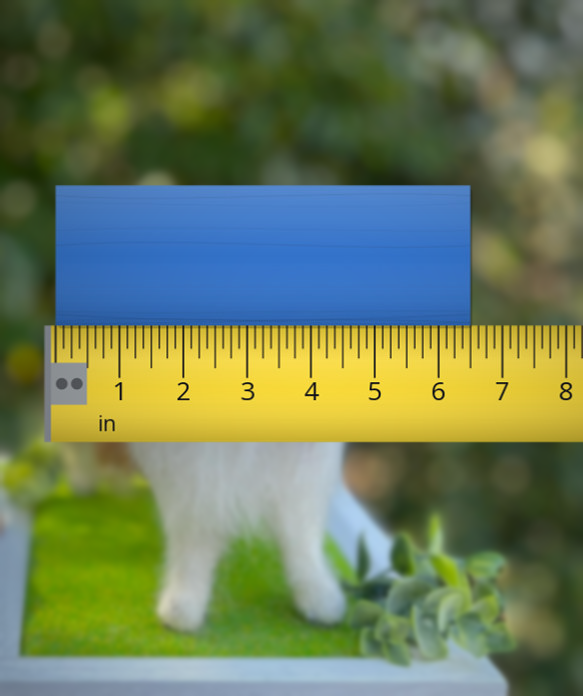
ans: 6.5,in
